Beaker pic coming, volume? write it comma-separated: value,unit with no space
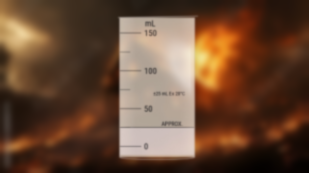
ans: 25,mL
